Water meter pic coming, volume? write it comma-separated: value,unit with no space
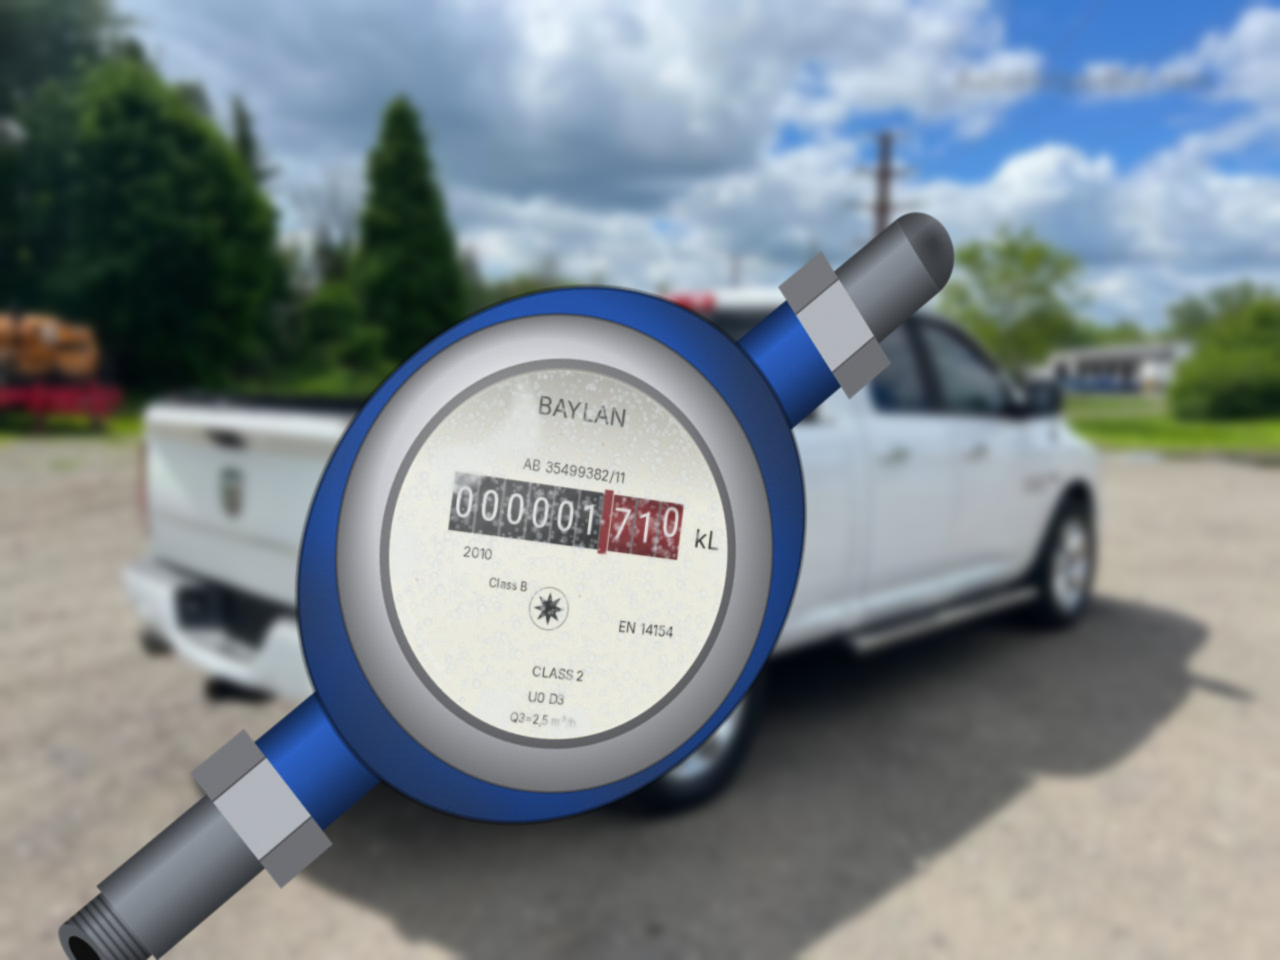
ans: 1.710,kL
